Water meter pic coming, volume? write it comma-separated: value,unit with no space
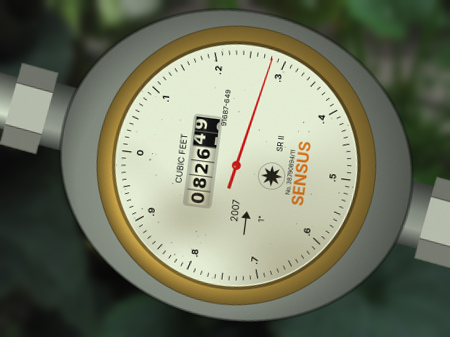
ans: 82649.28,ft³
